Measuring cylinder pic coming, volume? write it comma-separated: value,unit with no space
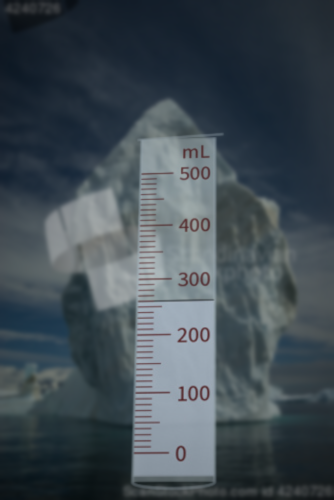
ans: 260,mL
